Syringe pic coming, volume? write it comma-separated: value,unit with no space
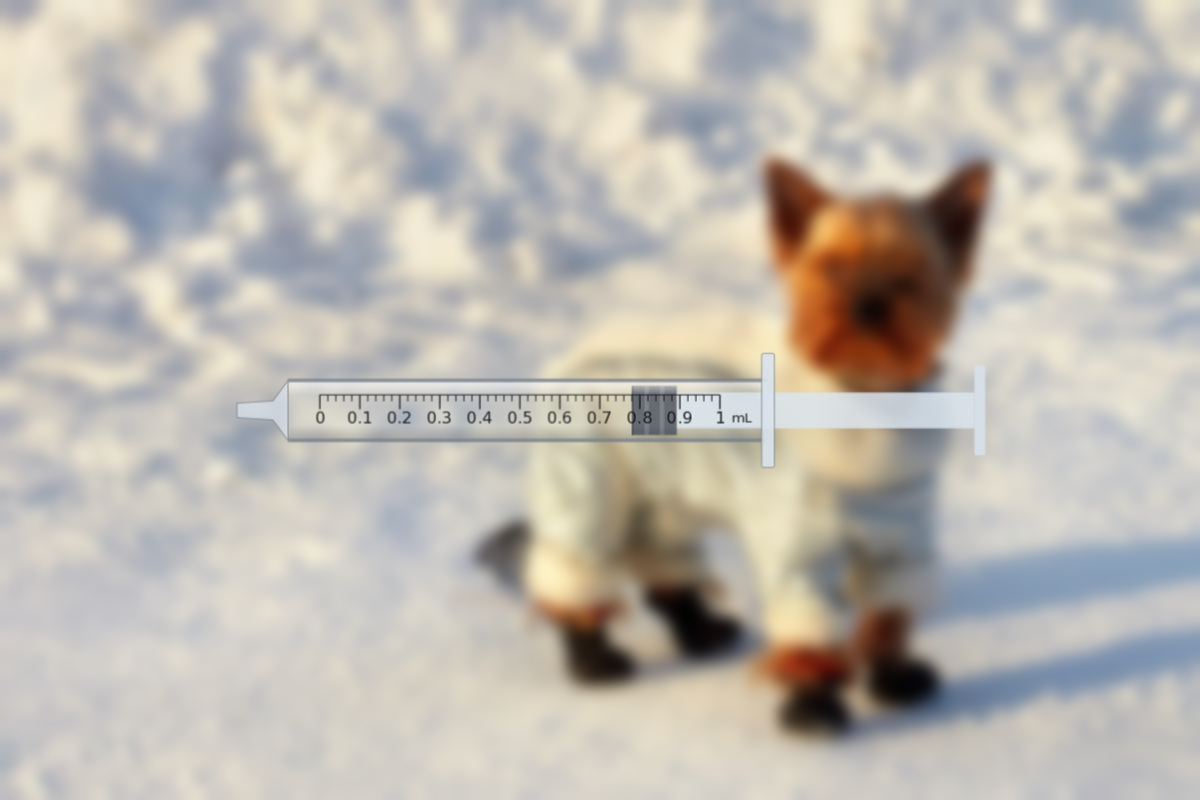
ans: 0.78,mL
